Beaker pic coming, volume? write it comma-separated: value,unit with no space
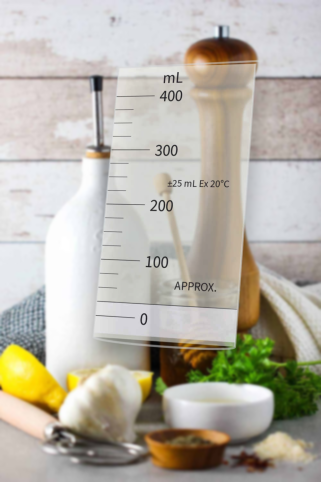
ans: 25,mL
